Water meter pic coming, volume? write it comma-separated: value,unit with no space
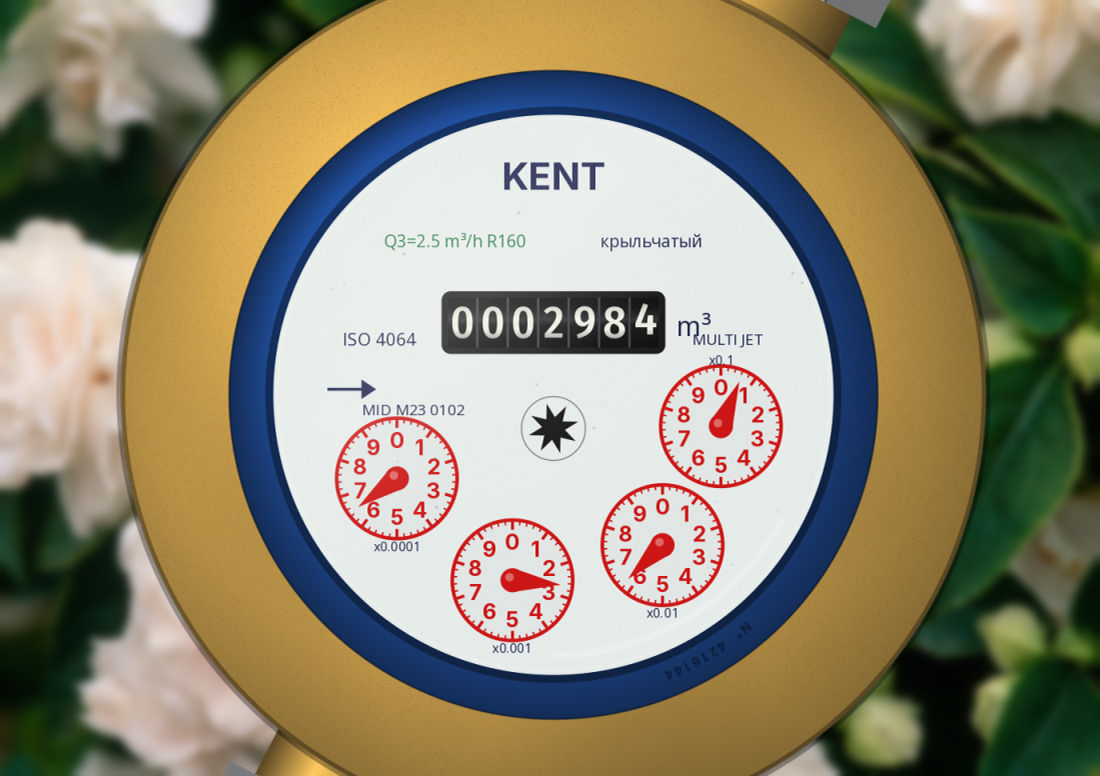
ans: 2984.0626,m³
